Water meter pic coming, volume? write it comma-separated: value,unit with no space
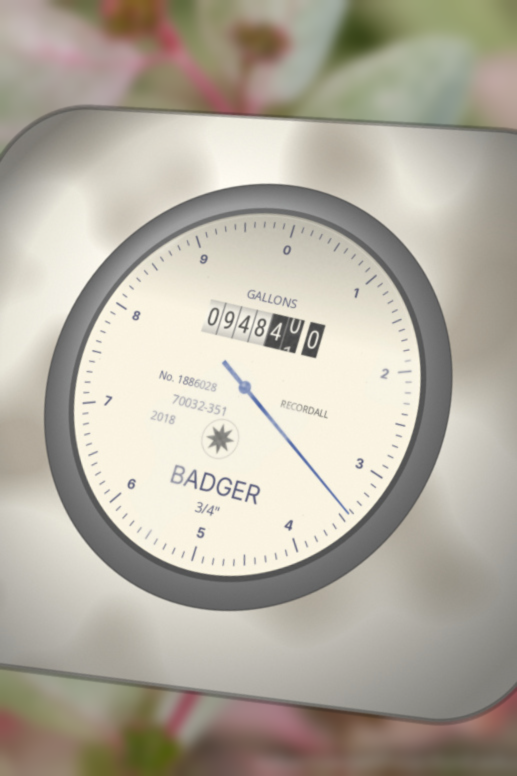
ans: 948403.4,gal
